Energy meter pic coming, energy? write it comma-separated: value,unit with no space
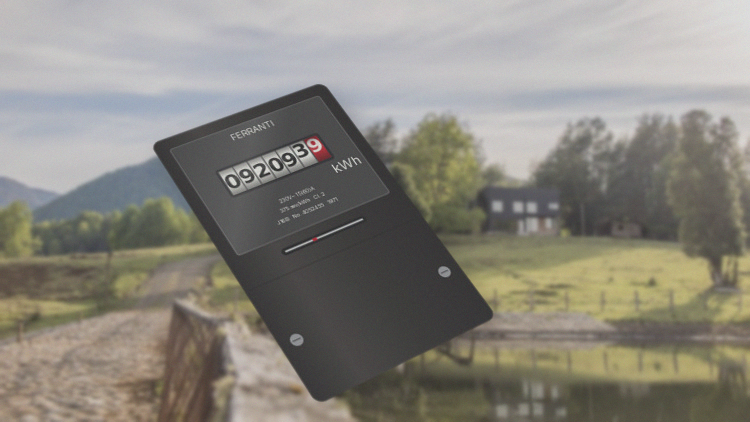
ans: 92093.9,kWh
